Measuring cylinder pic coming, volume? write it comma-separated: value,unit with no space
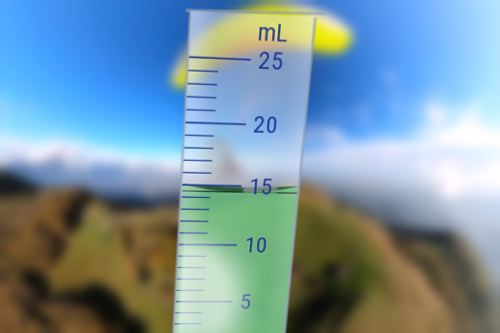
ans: 14.5,mL
